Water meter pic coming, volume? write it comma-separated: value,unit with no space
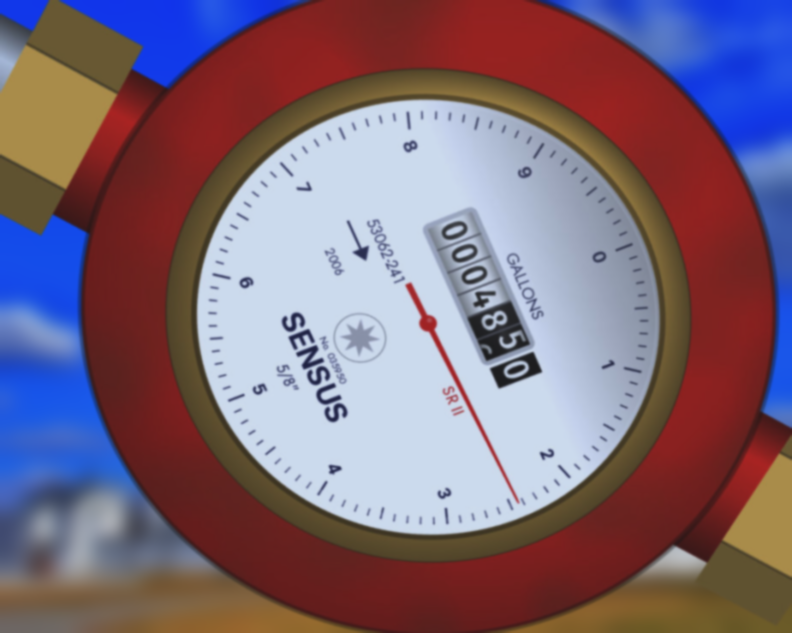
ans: 4852.4,gal
